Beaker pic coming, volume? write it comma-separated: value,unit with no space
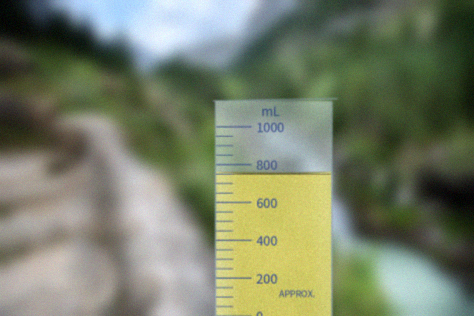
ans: 750,mL
